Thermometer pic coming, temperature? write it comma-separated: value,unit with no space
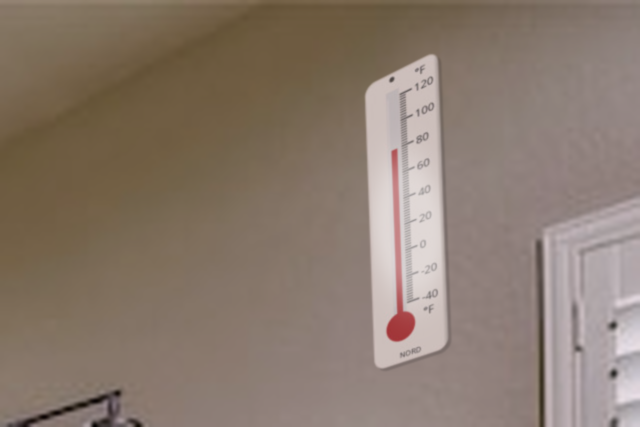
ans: 80,°F
